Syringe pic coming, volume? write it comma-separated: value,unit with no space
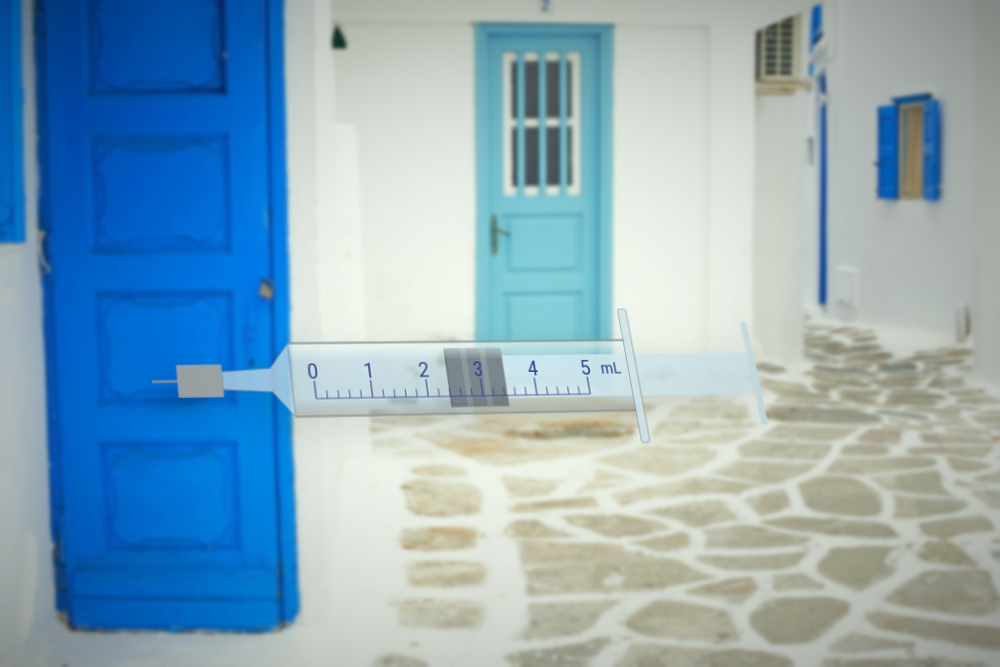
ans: 2.4,mL
